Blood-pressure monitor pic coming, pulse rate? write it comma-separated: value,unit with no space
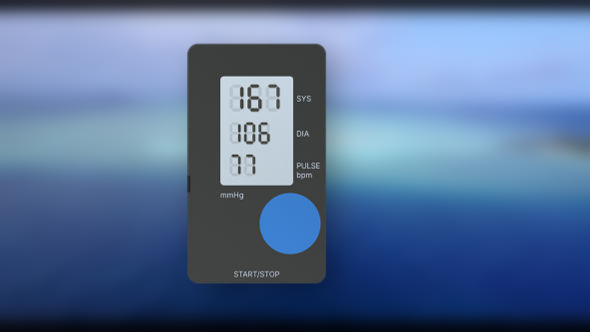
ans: 77,bpm
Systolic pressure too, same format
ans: 167,mmHg
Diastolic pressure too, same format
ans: 106,mmHg
